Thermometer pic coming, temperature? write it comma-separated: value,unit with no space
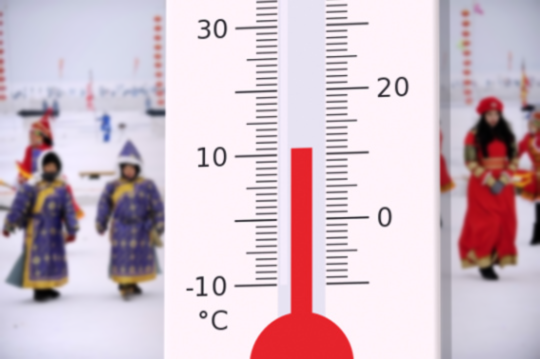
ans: 11,°C
